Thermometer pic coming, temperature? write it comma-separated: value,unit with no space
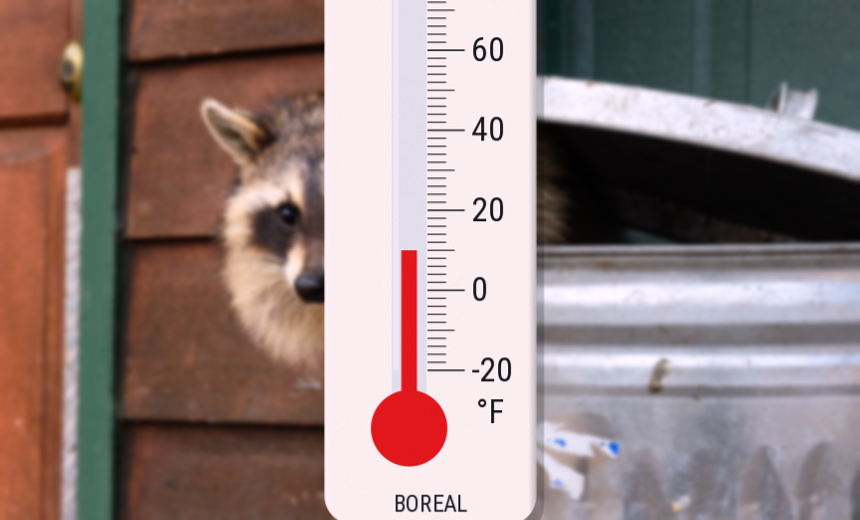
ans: 10,°F
